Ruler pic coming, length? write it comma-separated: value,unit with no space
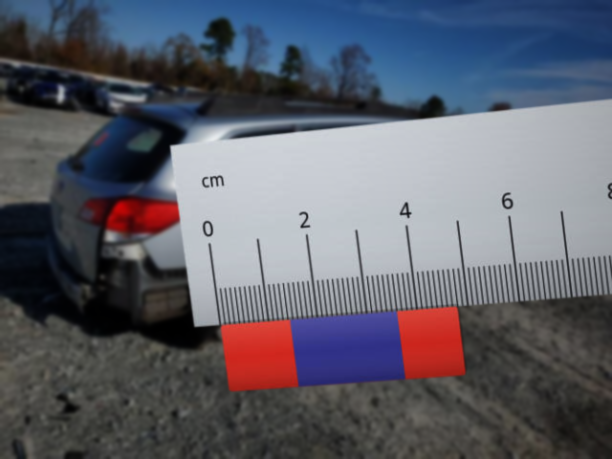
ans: 4.8,cm
